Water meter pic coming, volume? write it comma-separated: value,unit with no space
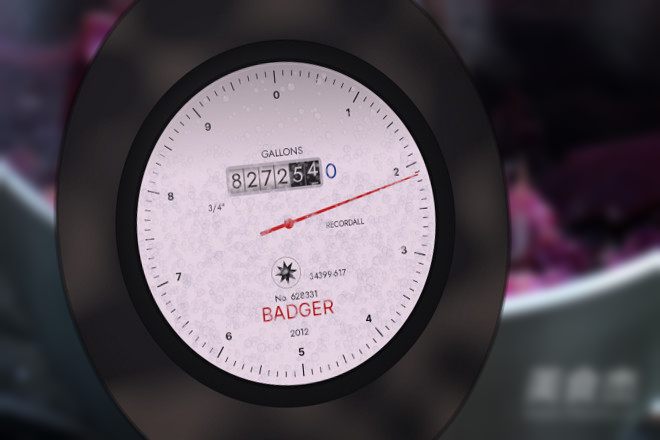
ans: 8272542.1,gal
